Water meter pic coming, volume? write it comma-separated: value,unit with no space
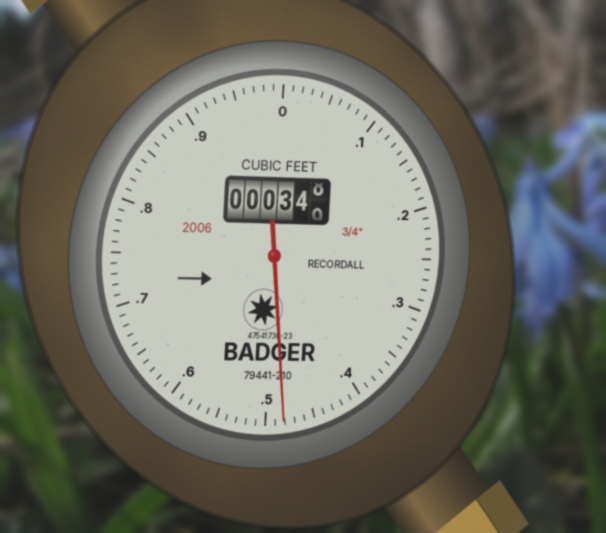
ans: 348.48,ft³
